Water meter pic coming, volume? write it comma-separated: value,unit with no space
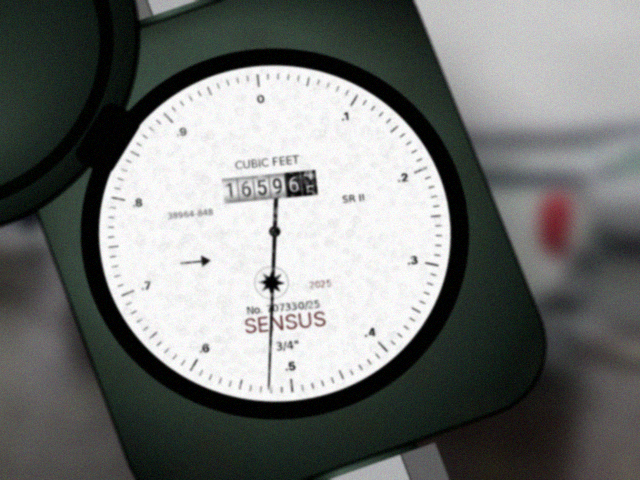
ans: 165964.52,ft³
